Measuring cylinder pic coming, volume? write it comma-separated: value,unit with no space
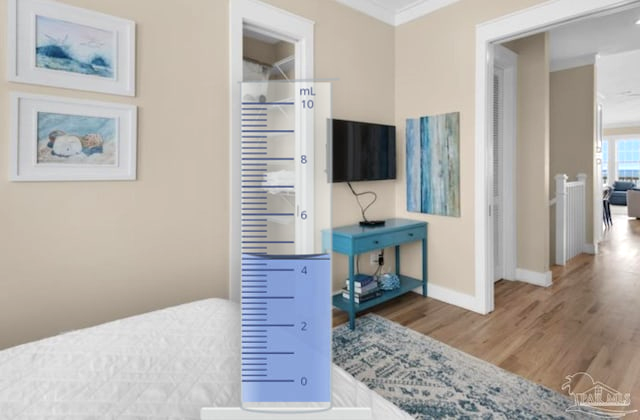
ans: 4.4,mL
